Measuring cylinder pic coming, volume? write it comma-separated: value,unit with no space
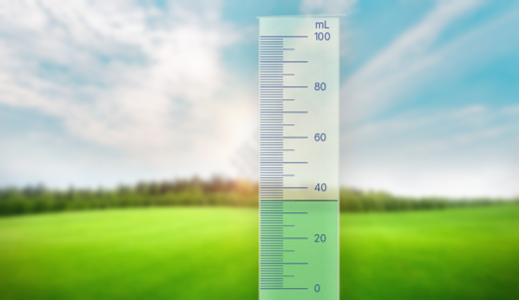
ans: 35,mL
